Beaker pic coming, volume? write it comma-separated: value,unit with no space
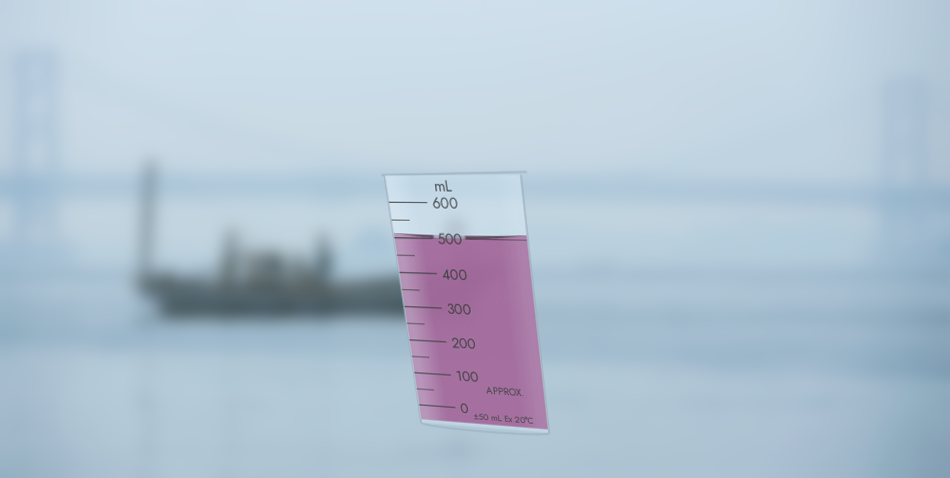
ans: 500,mL
